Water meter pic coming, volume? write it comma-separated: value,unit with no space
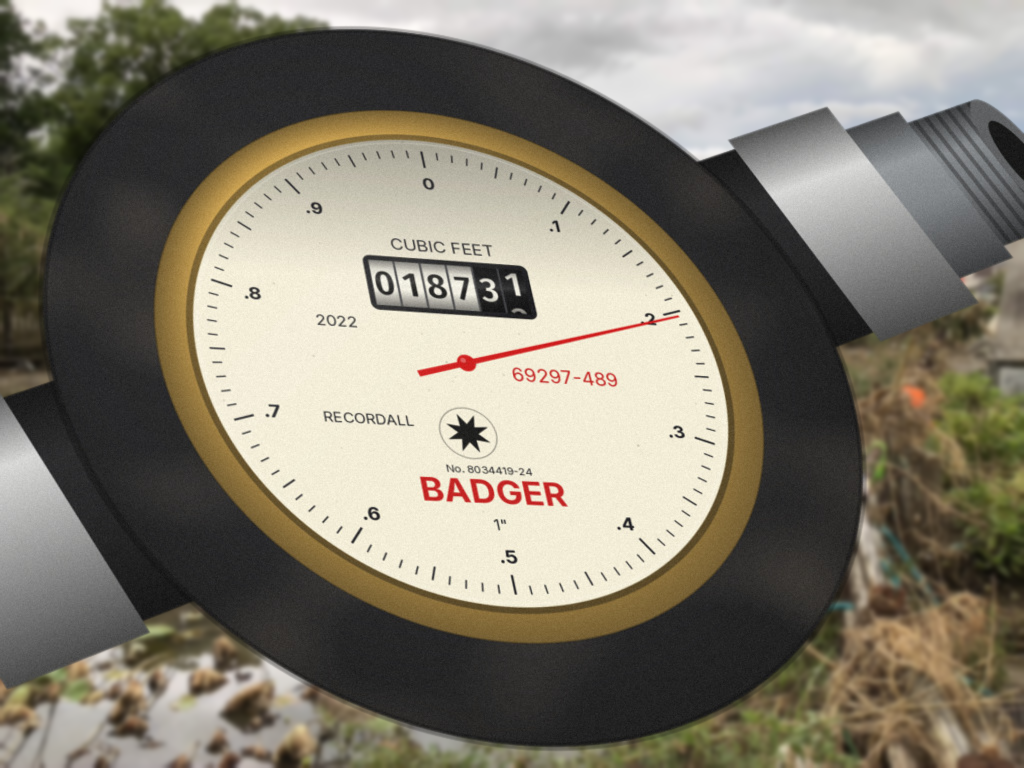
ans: 18731.20,ft³
